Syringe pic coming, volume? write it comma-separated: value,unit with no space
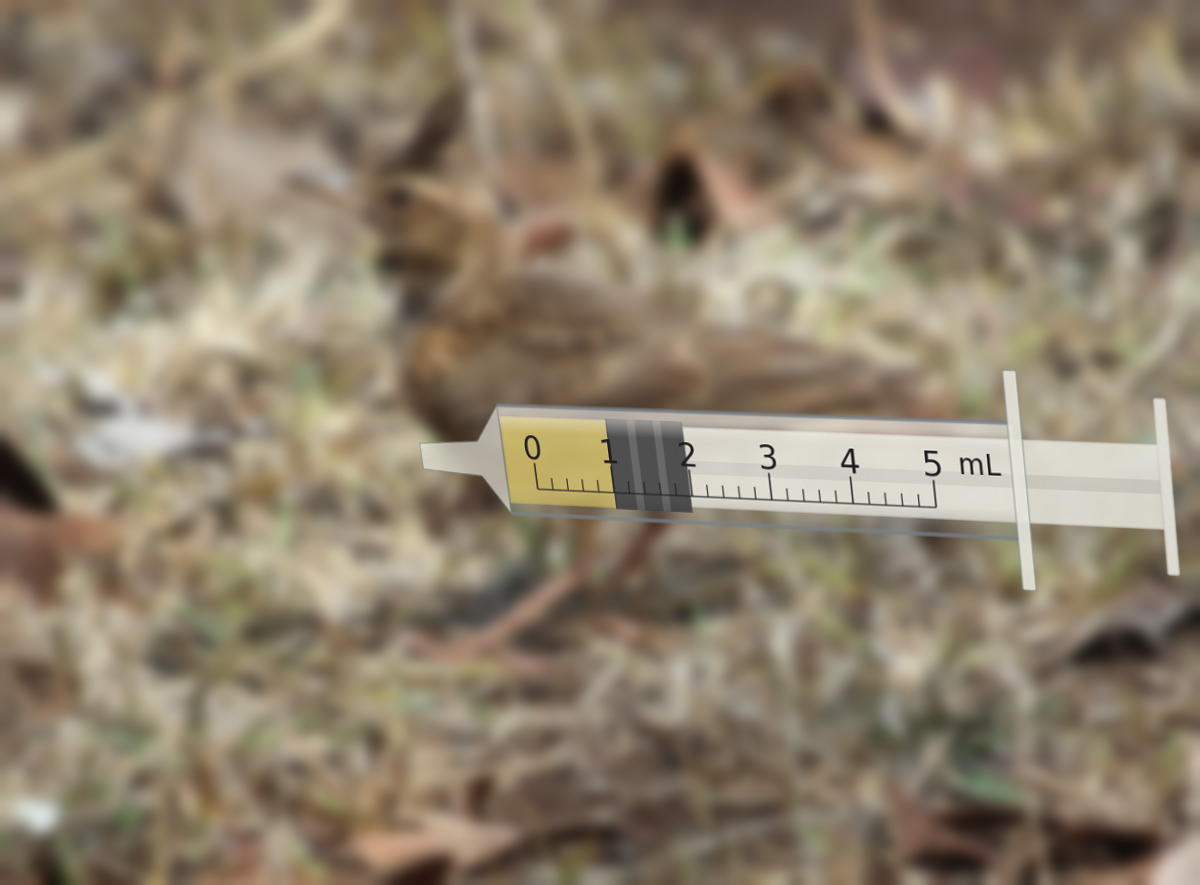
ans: 1,mL
